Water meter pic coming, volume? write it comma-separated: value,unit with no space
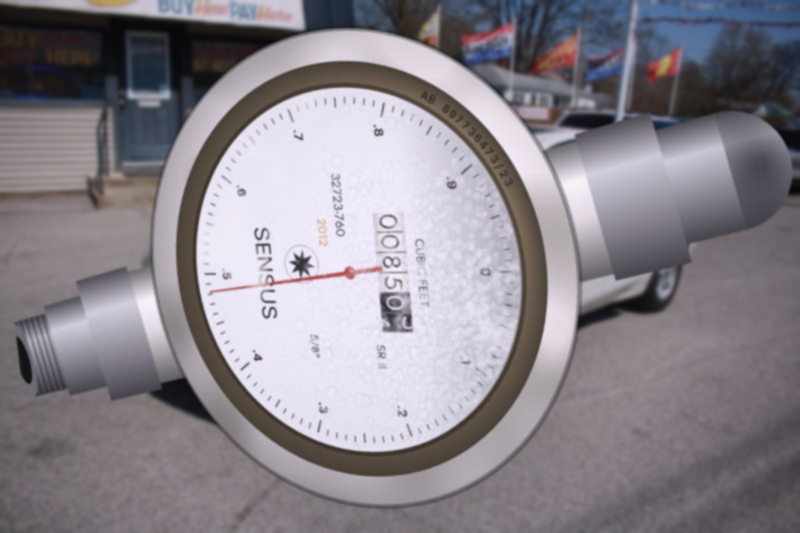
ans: 8505.48,ft³
